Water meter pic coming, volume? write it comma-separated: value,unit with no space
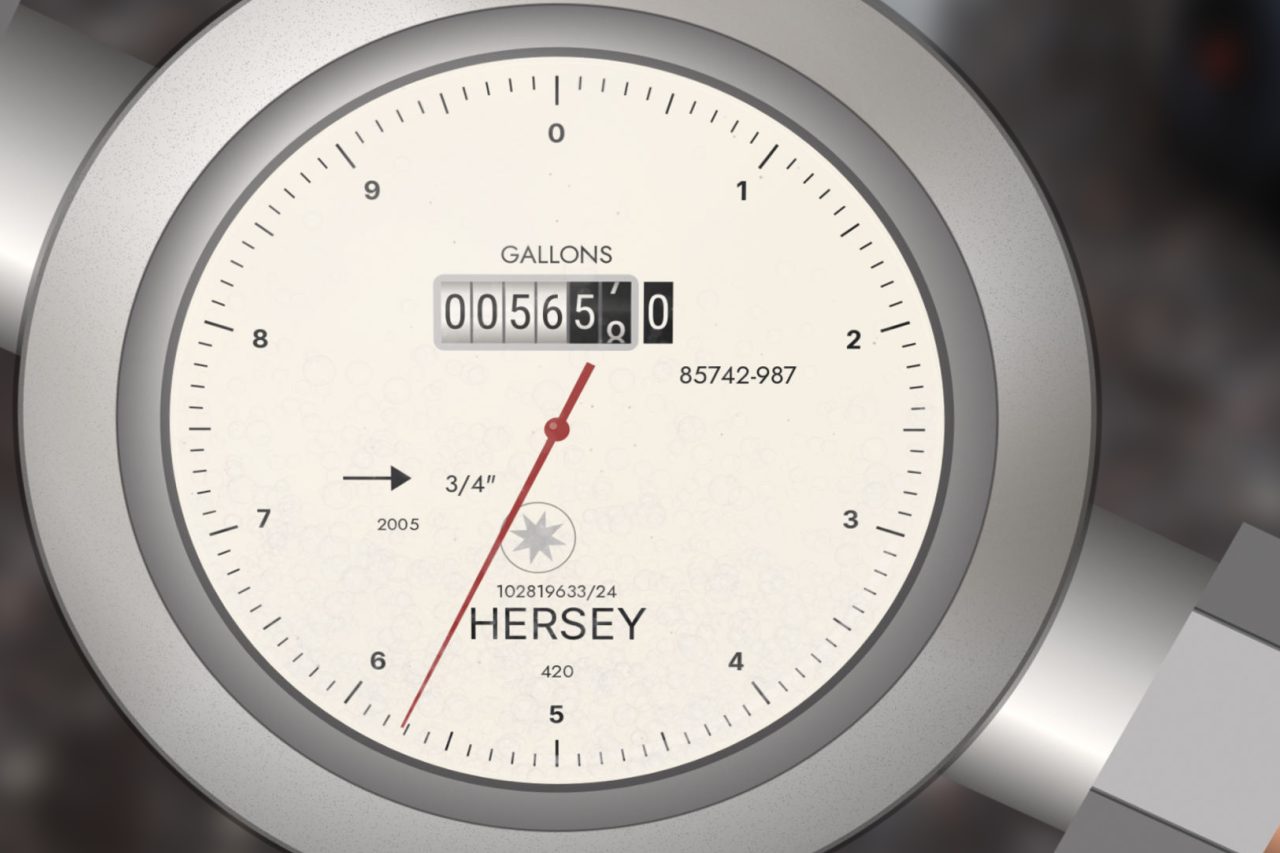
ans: 56575.7,gal
